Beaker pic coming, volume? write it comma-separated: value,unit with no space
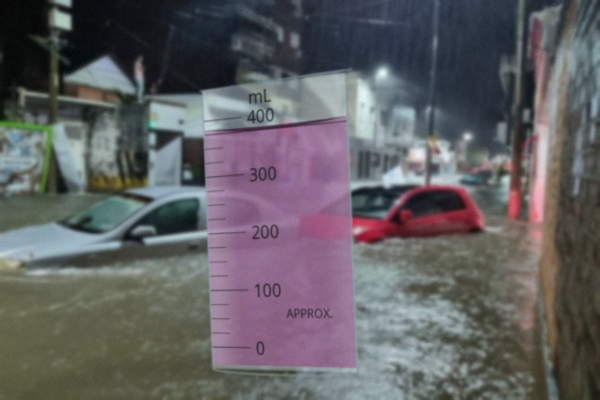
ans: 375,mL
